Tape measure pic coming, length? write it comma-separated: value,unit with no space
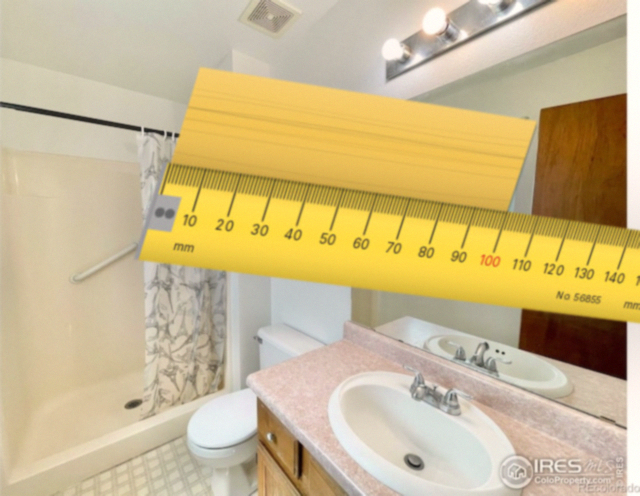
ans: 100,mm
